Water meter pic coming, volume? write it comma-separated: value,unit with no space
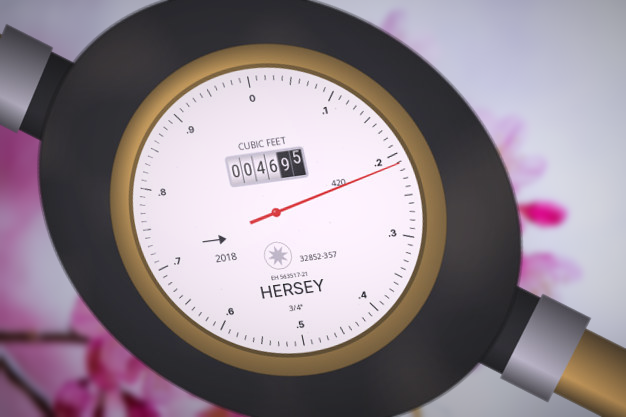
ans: 4695.21,ft³
